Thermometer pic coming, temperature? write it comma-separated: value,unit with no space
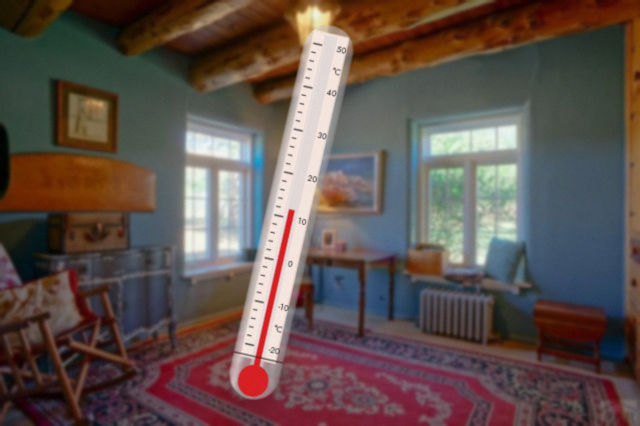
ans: 12,°C
